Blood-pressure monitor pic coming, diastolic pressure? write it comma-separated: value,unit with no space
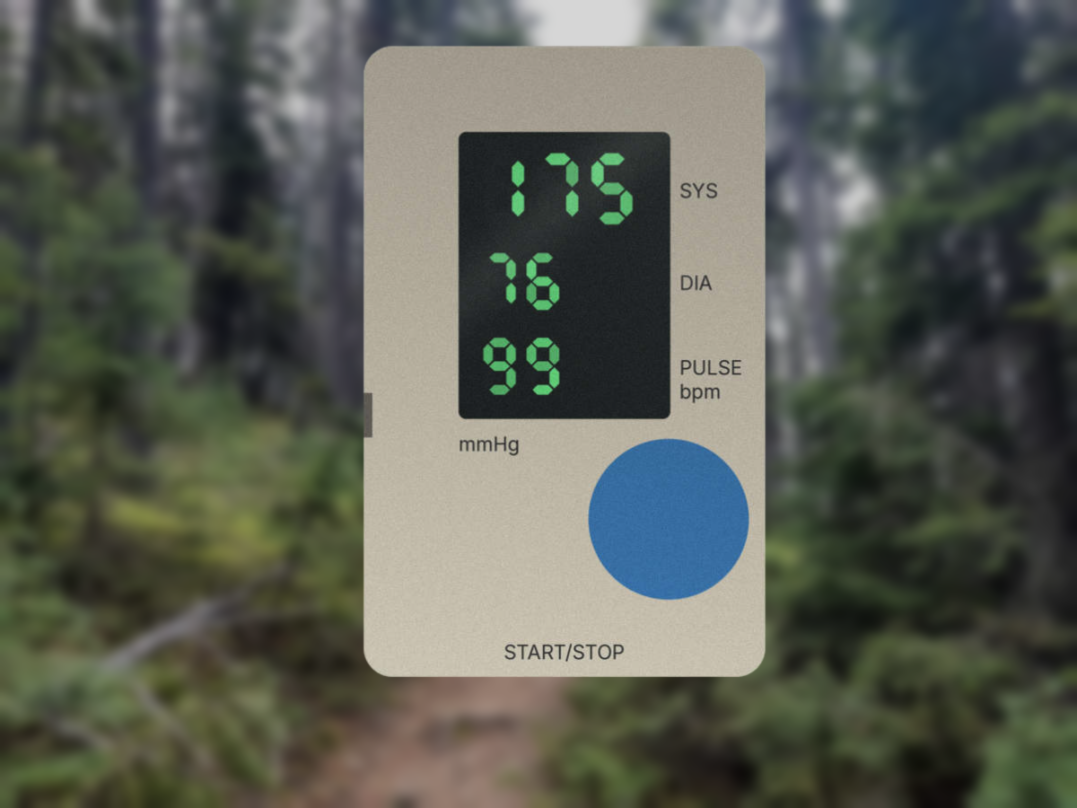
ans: 76,mmHg
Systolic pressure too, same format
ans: 175,mmHg
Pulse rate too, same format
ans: 99,bpm
